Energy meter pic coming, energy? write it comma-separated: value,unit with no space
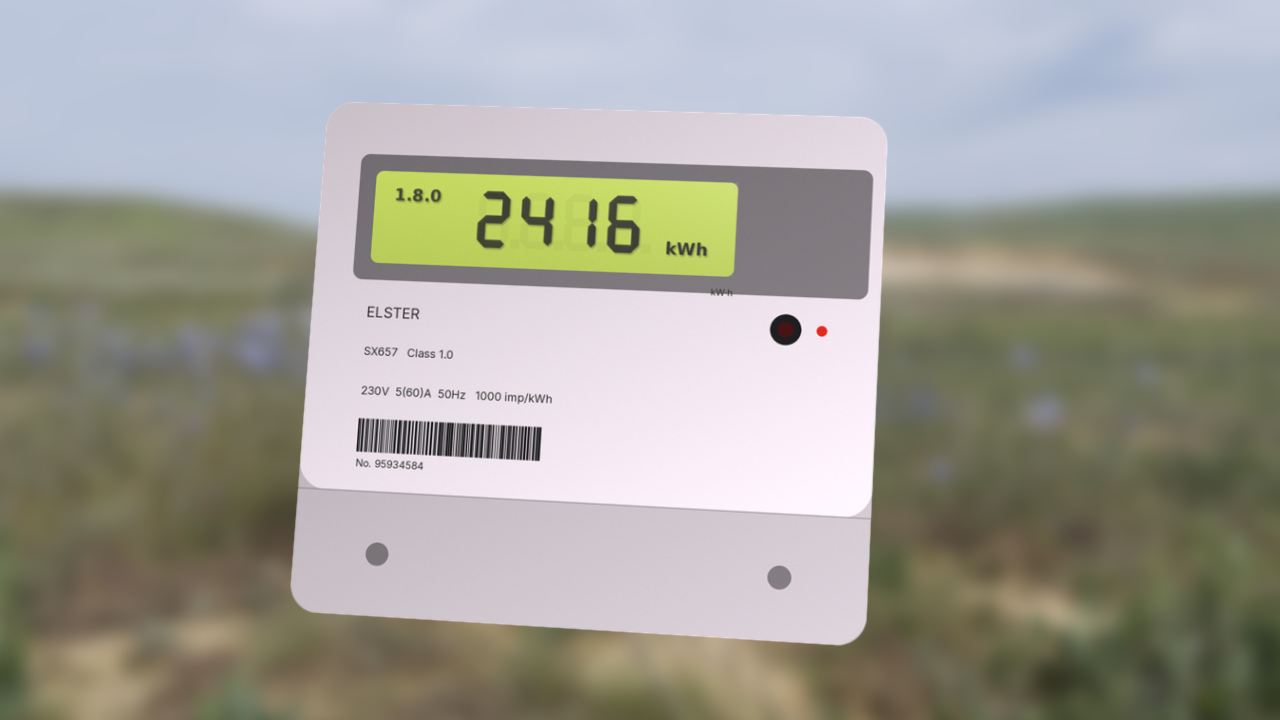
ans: 2416,kWh
